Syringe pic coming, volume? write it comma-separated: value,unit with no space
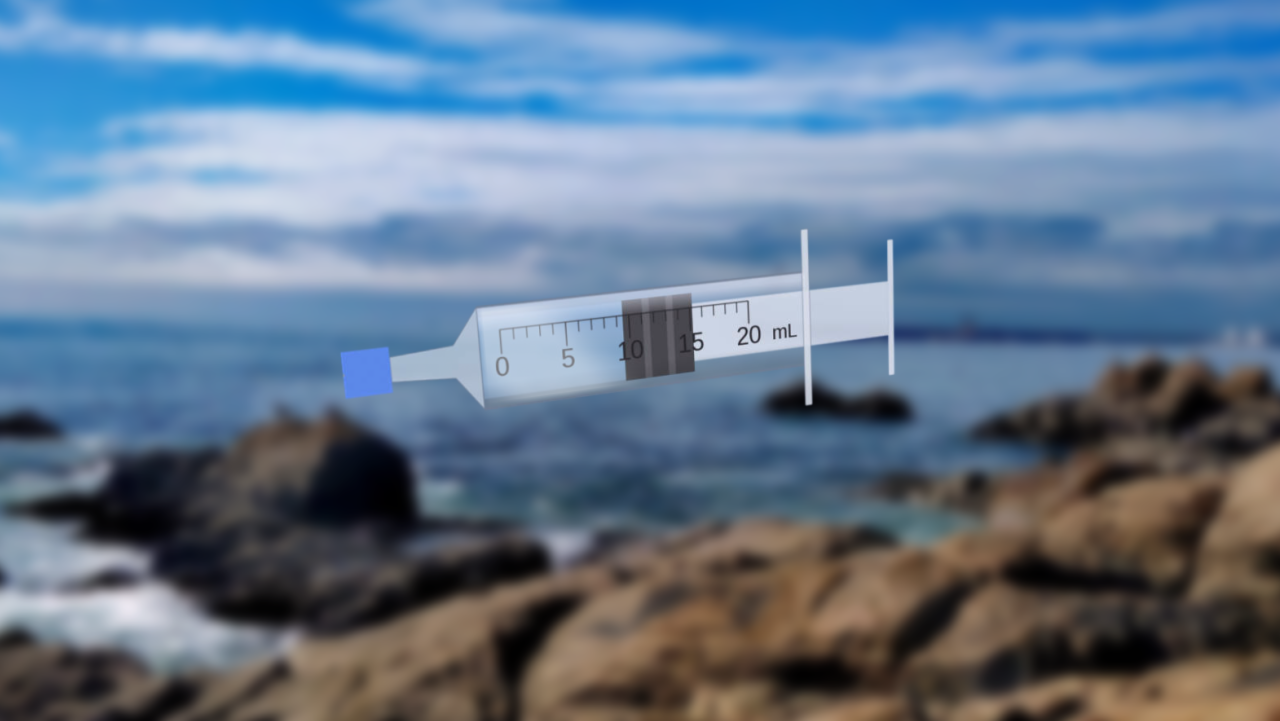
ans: 9.5,mL
